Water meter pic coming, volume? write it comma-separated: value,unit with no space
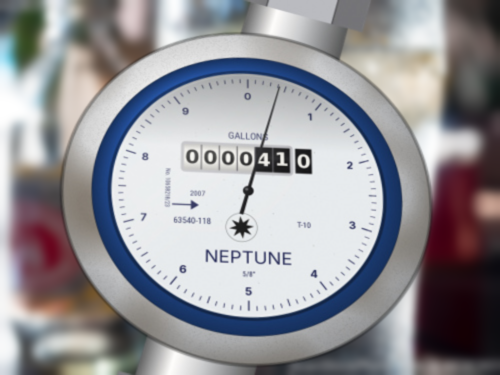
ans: 410.4,gal
